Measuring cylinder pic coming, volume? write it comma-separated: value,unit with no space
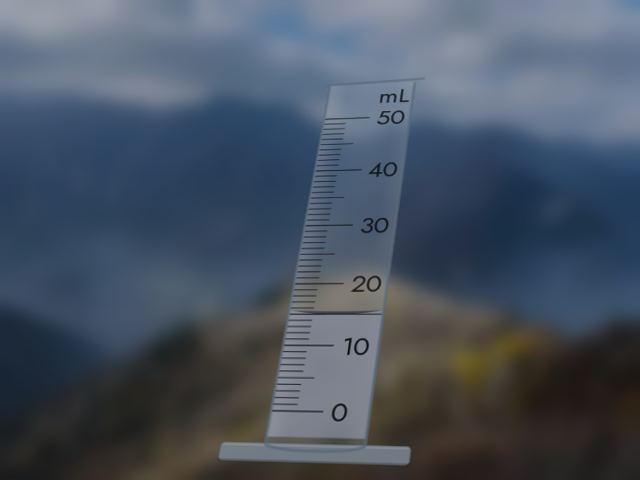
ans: 15,mL
